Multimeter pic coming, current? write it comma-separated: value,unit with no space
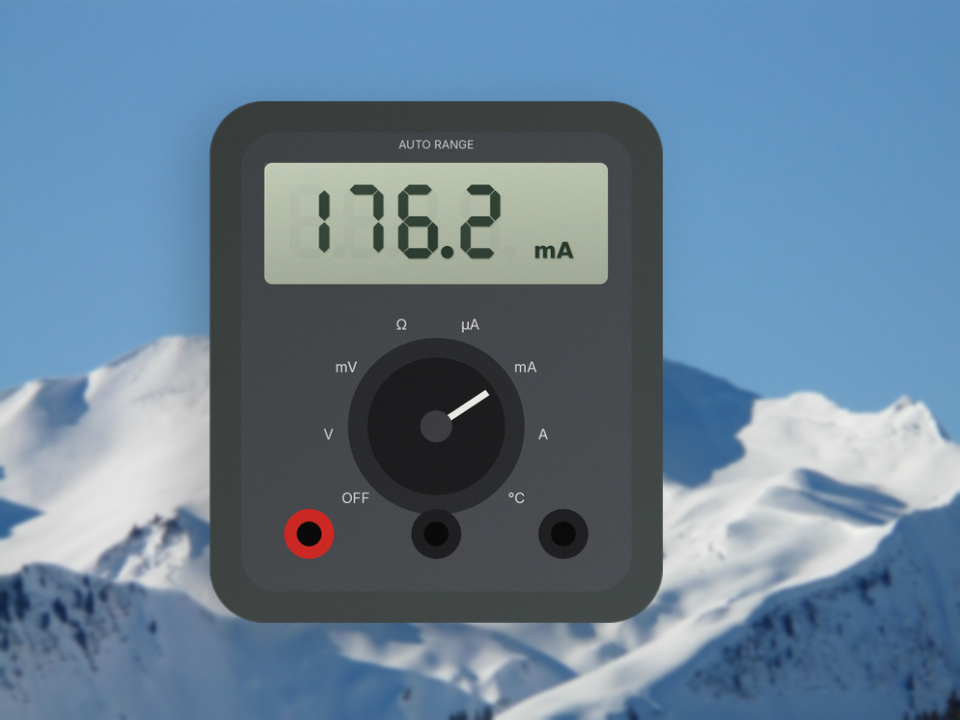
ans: 176.2,mA
